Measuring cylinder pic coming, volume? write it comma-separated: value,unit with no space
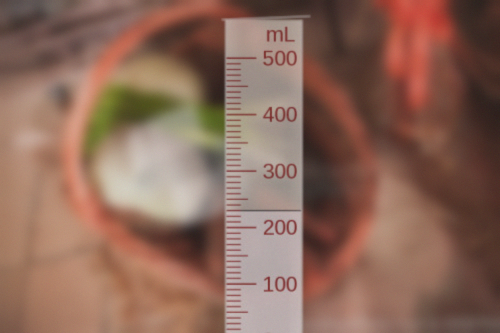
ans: 230,mL
